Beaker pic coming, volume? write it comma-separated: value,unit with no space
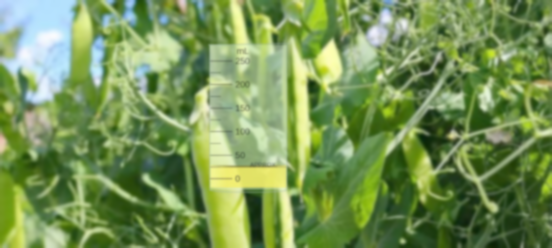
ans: 25,mL
